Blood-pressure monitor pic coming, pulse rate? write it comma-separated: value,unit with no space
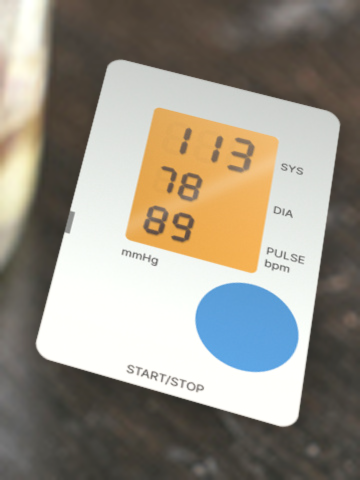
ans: 89,bpm
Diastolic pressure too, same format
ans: 78,mmHg
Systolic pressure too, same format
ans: 113,mmHg
